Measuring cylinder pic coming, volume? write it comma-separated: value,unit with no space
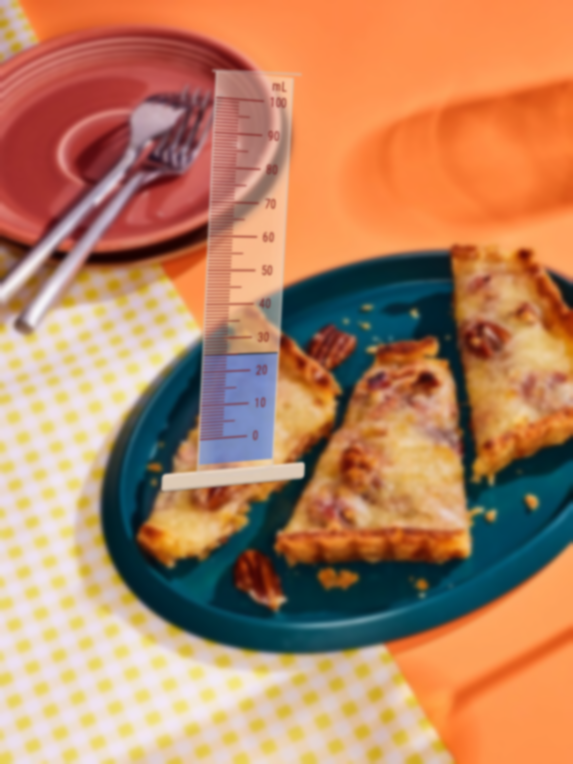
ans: 25,mL
